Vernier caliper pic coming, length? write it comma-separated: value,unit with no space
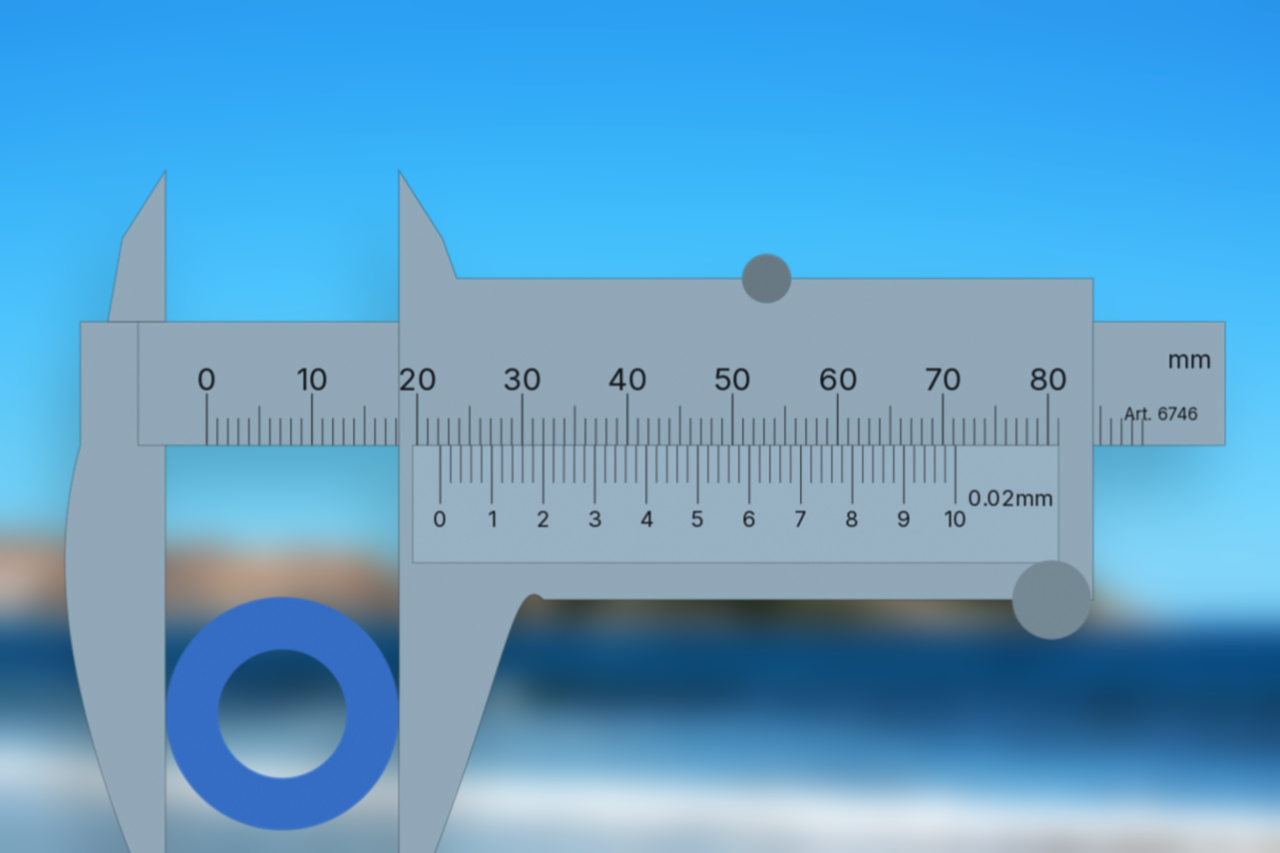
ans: 22.2,mm
